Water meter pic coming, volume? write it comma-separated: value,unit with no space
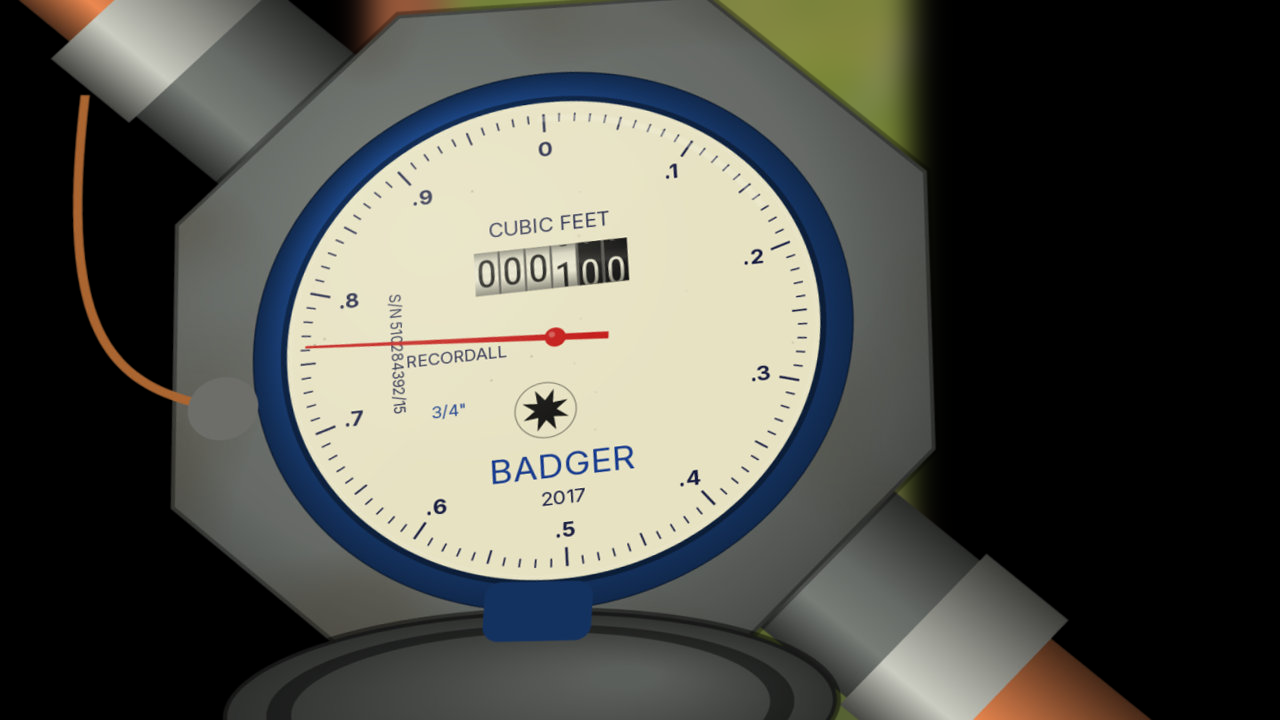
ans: 99.76,ft³
